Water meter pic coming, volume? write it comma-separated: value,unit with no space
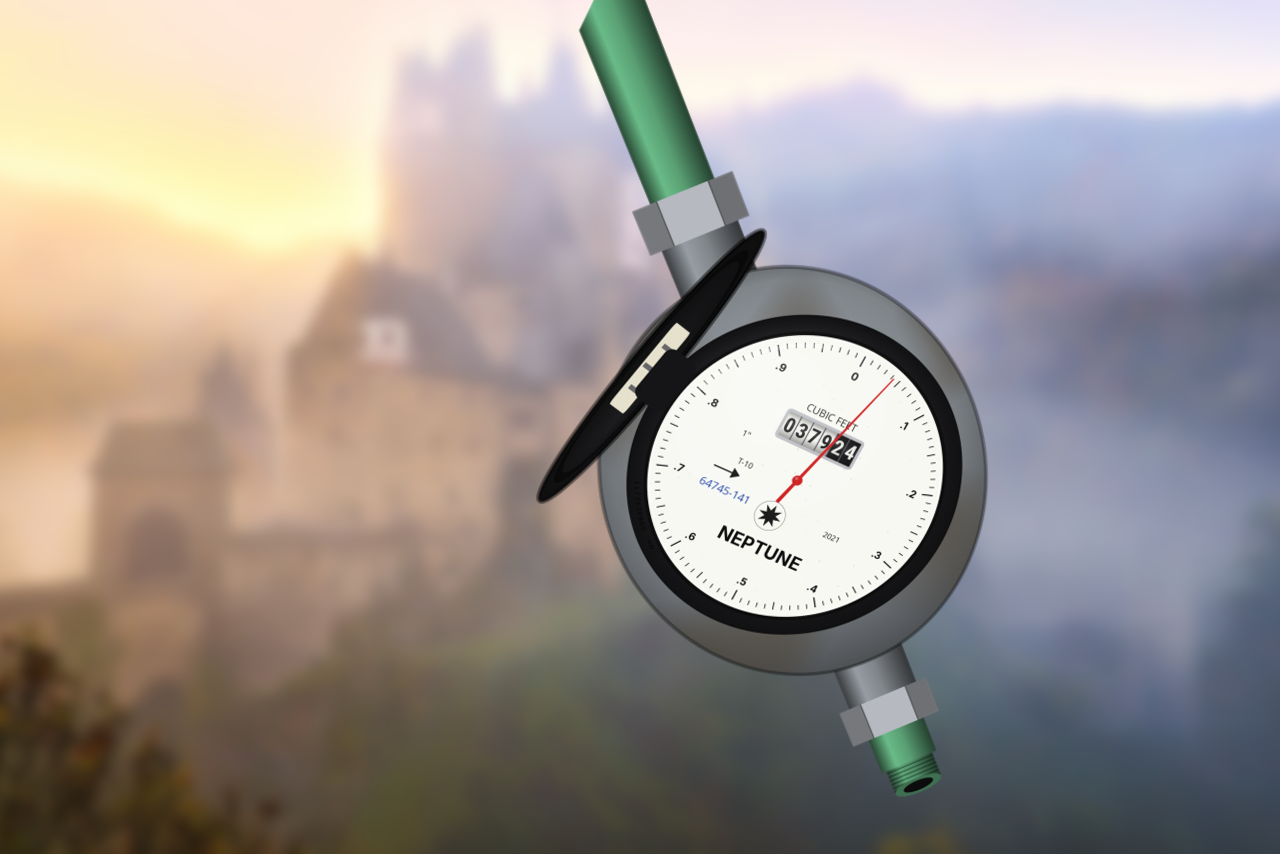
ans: 37924.04,ft³
